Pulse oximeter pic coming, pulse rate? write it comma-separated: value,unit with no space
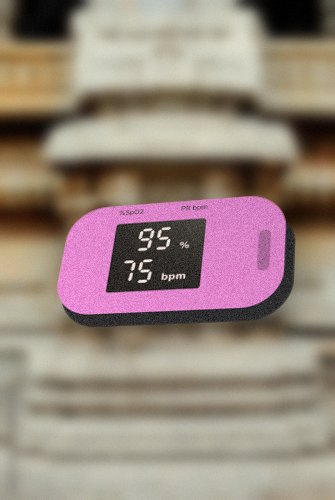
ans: 75,bpm
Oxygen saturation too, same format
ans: 95,%
